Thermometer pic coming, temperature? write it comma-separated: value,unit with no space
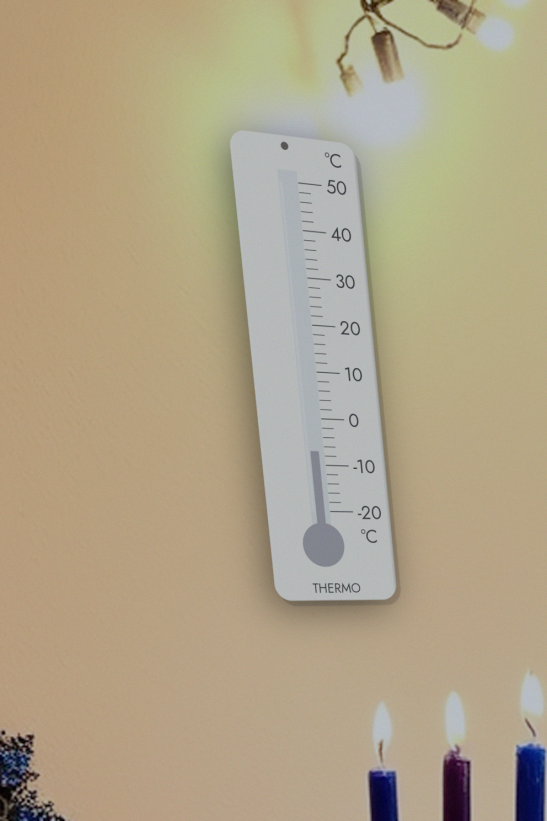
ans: -7,°C
